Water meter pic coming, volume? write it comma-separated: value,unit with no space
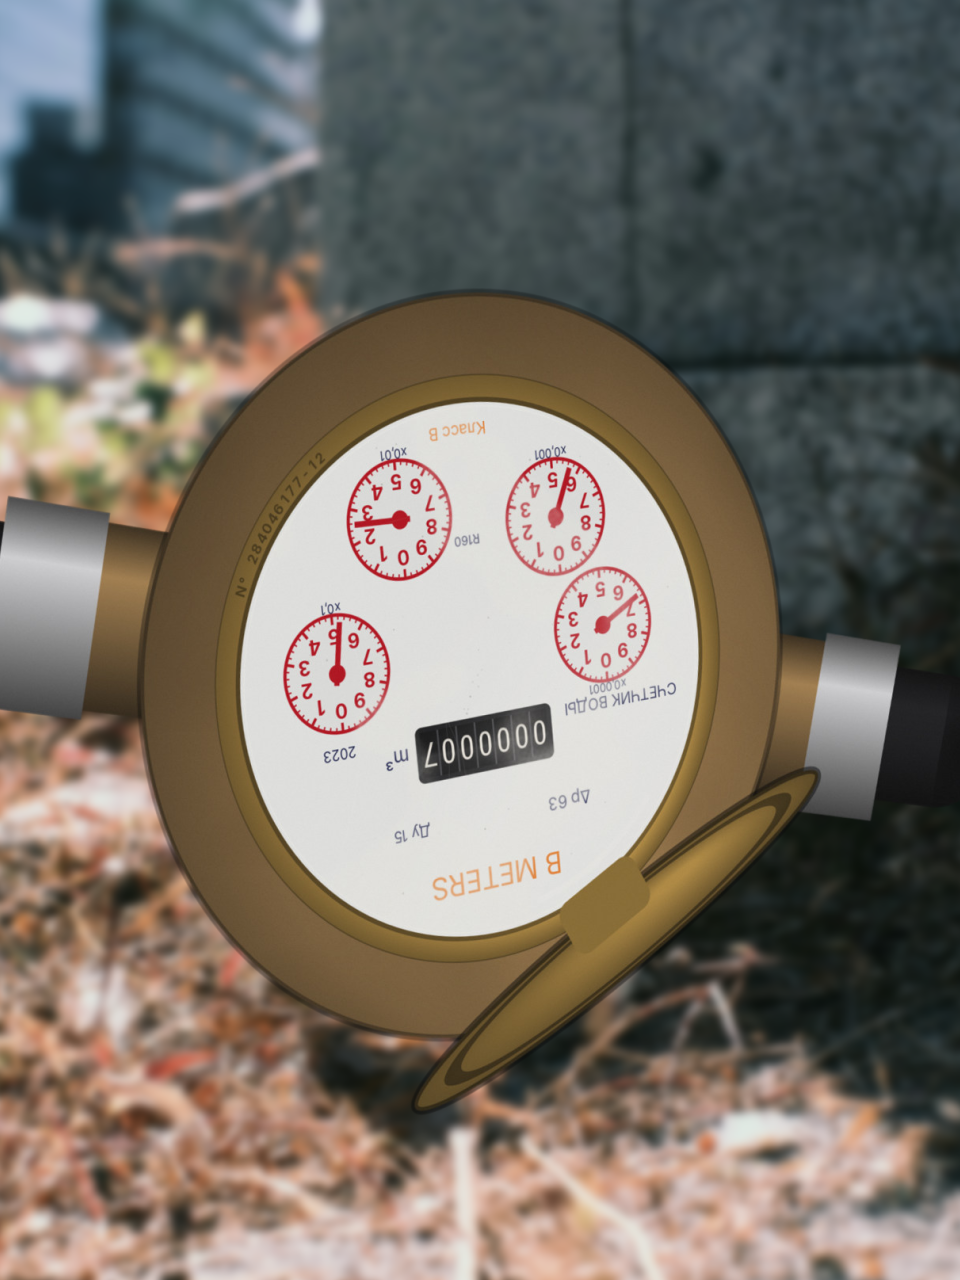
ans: 7.5256,m³
